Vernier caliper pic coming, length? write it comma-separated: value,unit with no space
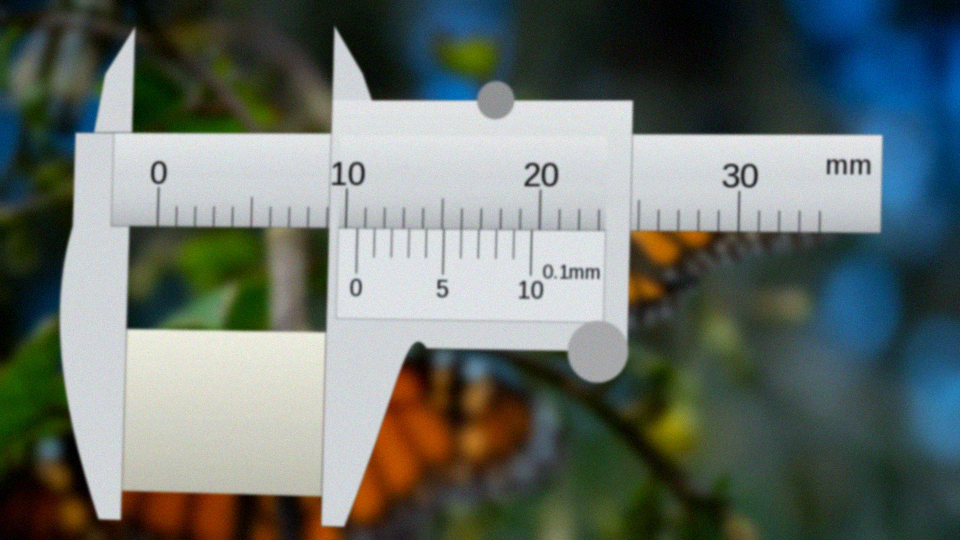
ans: 10.6,mm
